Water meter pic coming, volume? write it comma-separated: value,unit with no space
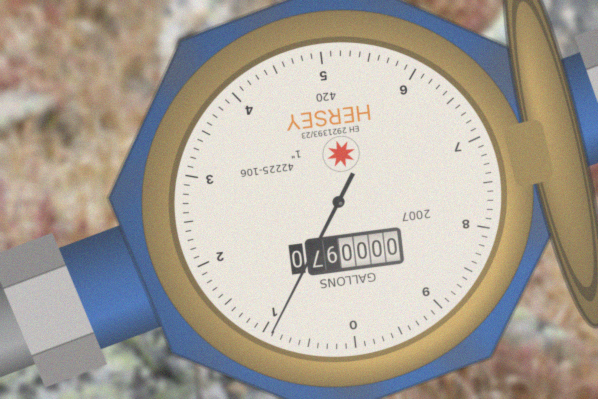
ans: 970.9,gal
